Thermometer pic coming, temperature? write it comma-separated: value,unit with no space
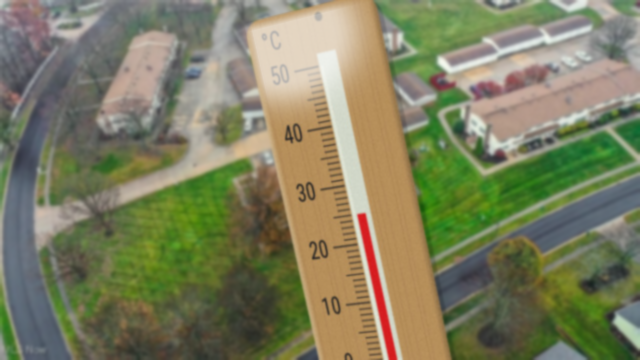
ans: 25,°C
